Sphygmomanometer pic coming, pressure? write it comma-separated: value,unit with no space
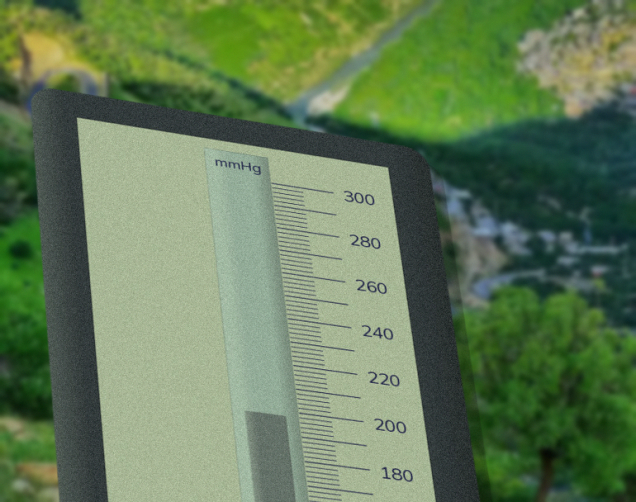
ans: 198,mmHg
